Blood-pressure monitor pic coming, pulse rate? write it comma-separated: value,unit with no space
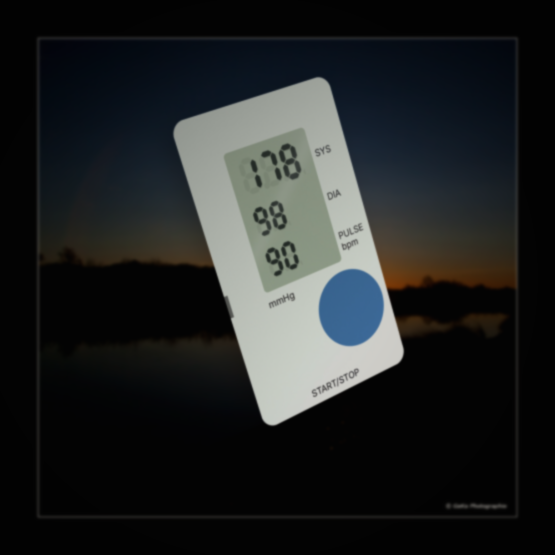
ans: 90,bpm
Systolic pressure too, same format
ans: 178,mmHg
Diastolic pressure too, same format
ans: 98,mmHg
